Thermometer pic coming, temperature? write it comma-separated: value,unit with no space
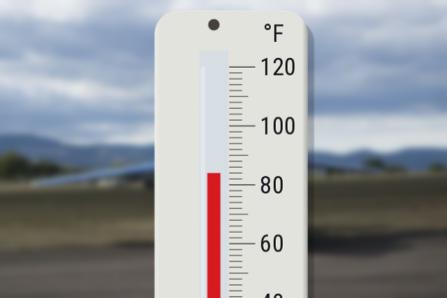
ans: 84,°F
